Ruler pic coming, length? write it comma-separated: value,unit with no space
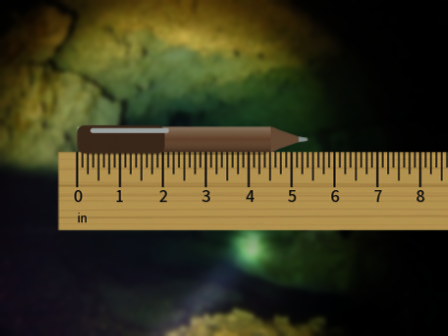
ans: 5.375,in
